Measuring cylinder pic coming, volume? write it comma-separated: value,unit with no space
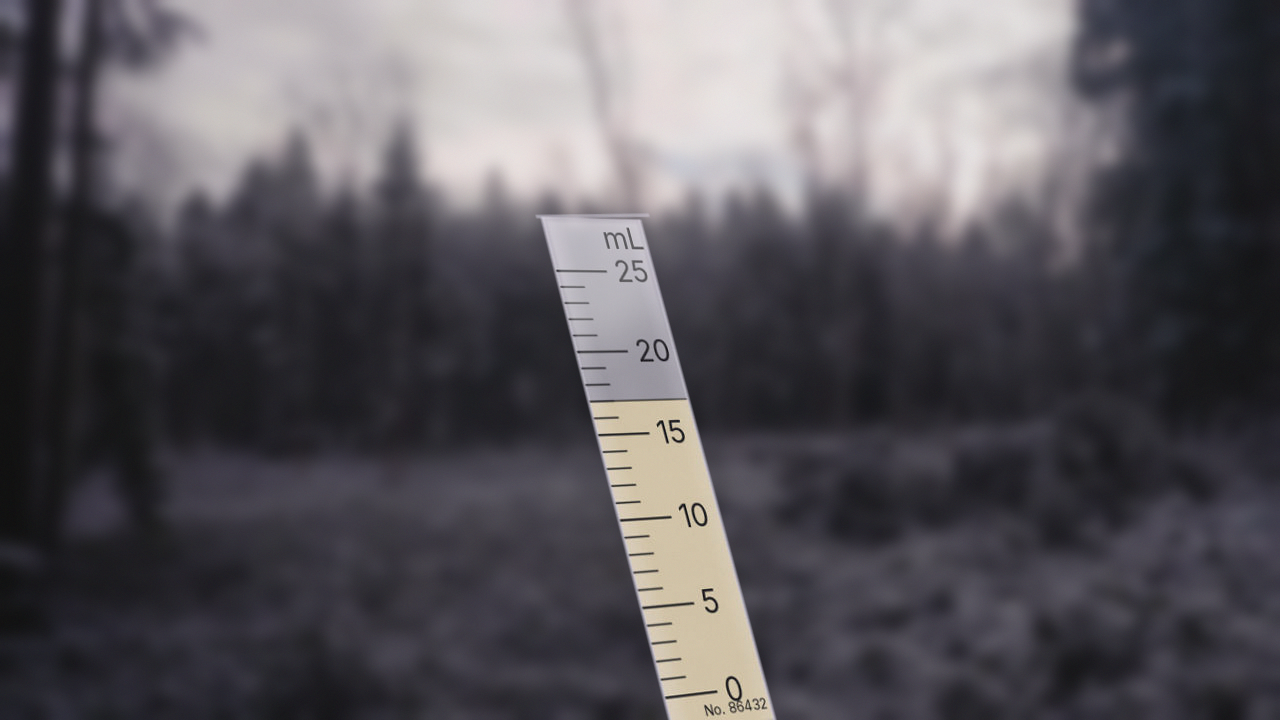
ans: 17,mL
